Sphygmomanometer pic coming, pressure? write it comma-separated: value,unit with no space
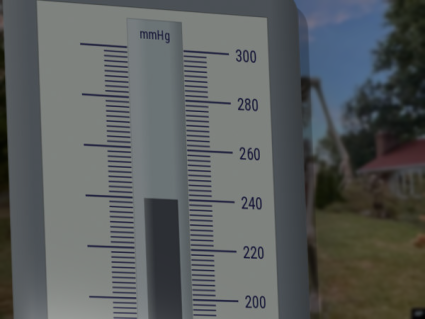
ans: 240,mmHg
